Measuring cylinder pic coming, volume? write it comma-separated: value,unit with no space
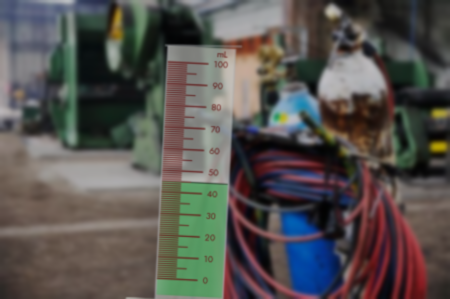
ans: 45,mL
